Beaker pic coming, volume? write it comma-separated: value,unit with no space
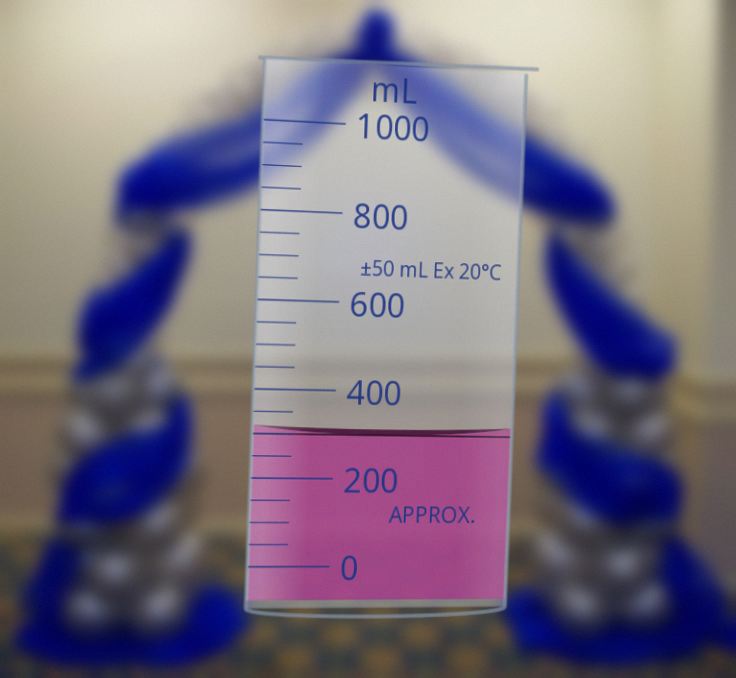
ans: 300,mL
